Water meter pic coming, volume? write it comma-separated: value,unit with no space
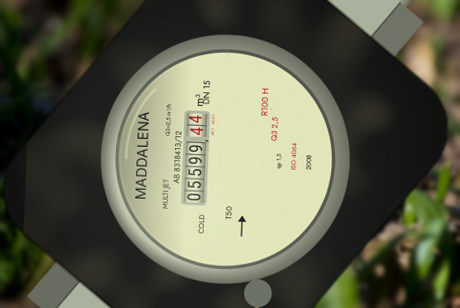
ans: 5599.44,m³
